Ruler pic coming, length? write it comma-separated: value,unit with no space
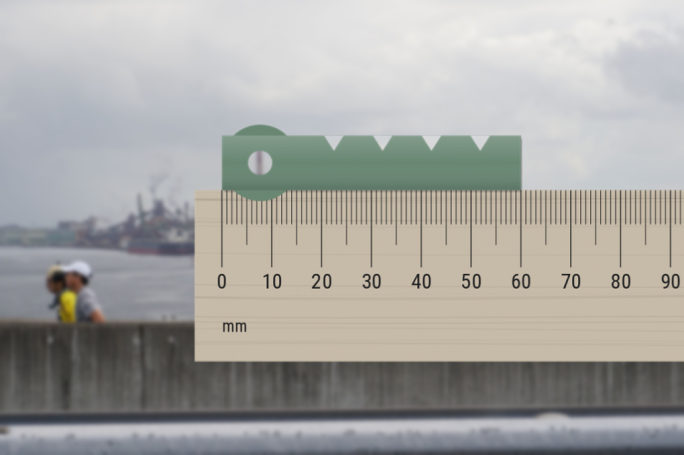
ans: 60,mm
